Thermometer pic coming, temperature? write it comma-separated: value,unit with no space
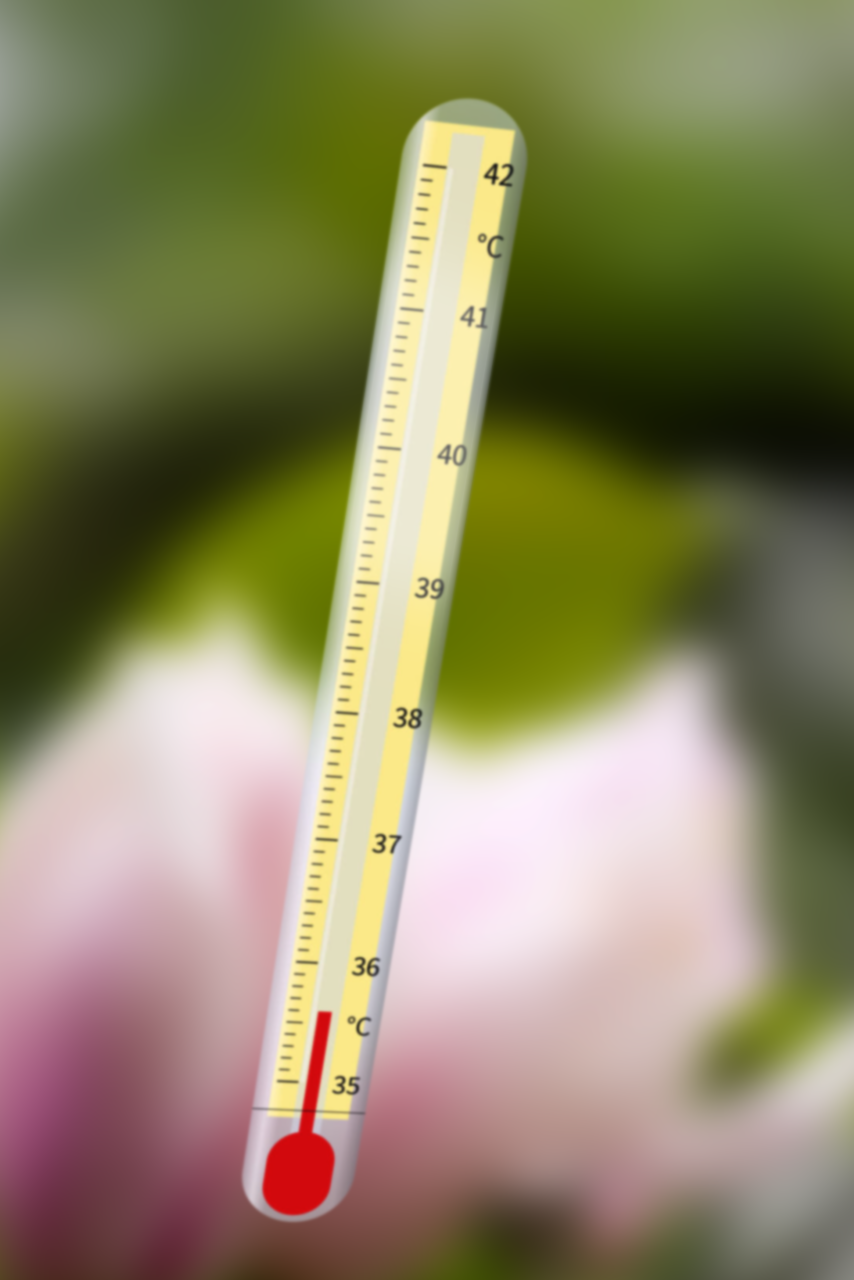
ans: 35.6,°C
